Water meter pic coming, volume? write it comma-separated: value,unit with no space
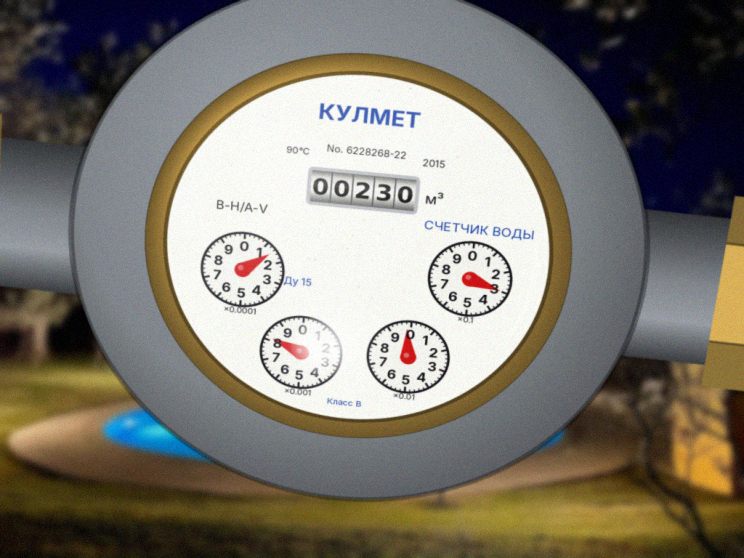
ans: 230.2981,m³
